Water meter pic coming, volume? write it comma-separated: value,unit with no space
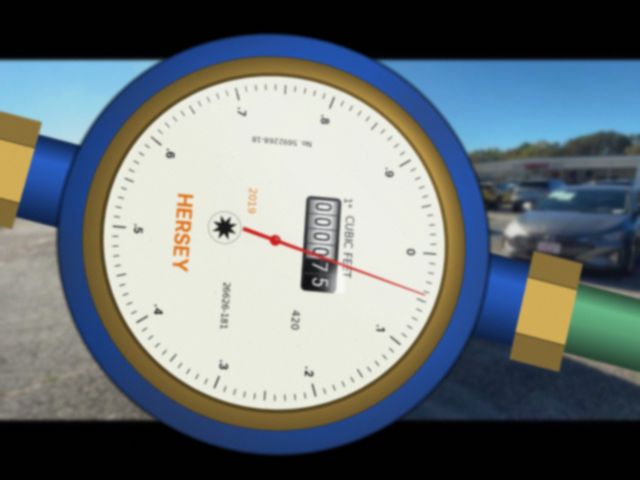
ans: 75.04,ft³
